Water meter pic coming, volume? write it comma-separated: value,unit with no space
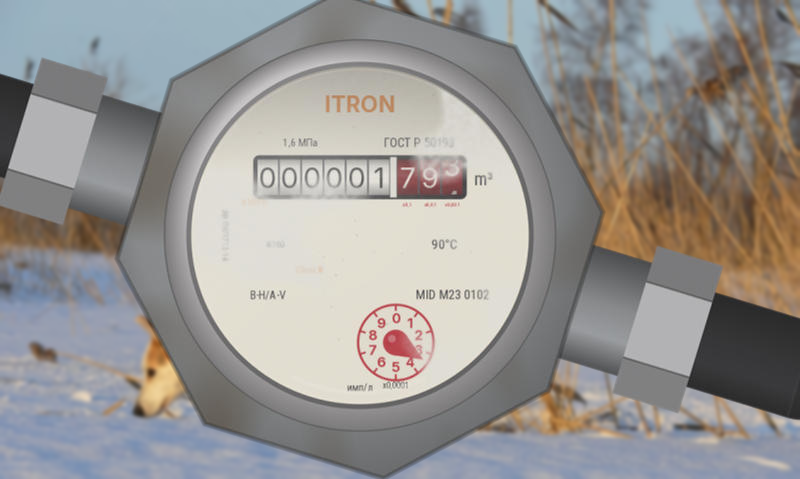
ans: 1.7933,m³
